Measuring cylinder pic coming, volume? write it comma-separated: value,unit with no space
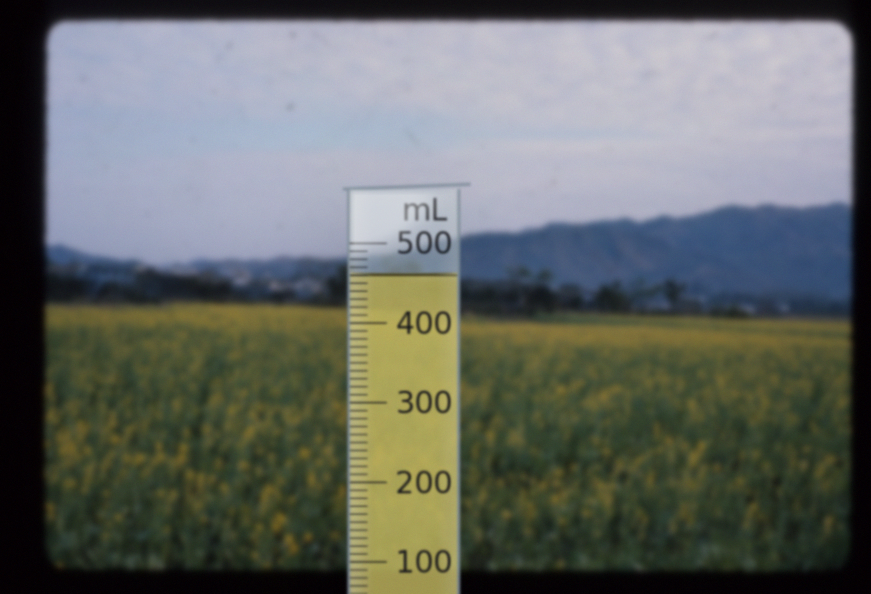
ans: 460,mL
